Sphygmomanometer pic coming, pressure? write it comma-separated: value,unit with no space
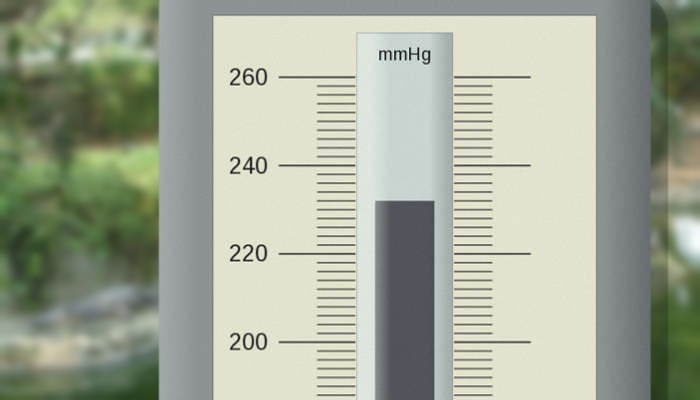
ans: 232,mmHg
